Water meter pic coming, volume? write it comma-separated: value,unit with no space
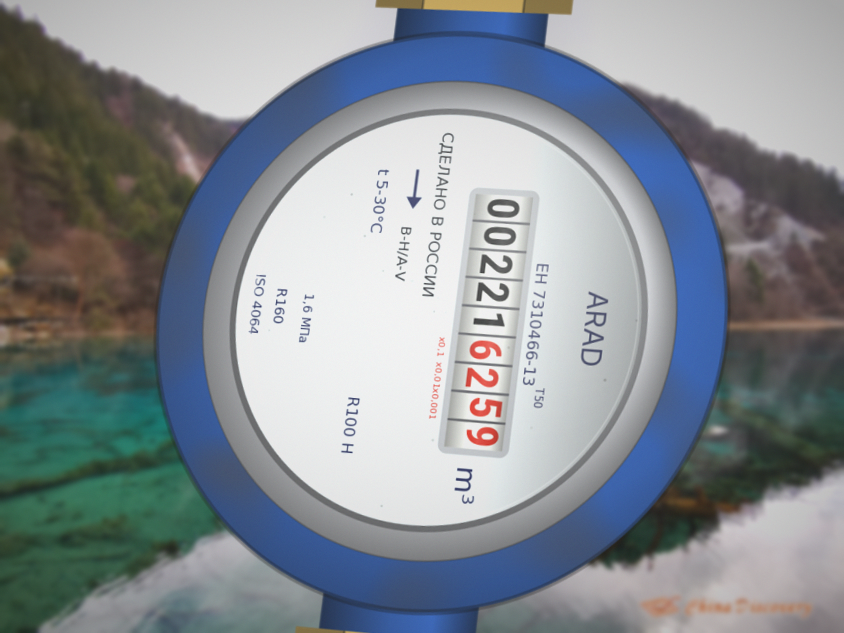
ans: 221.6259,m³
